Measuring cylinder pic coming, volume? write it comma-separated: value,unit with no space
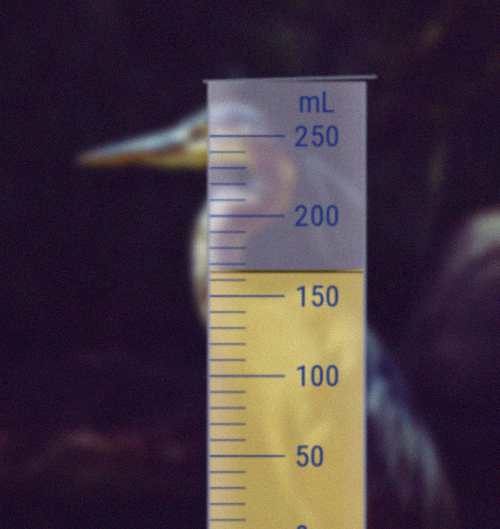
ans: 165,mL
